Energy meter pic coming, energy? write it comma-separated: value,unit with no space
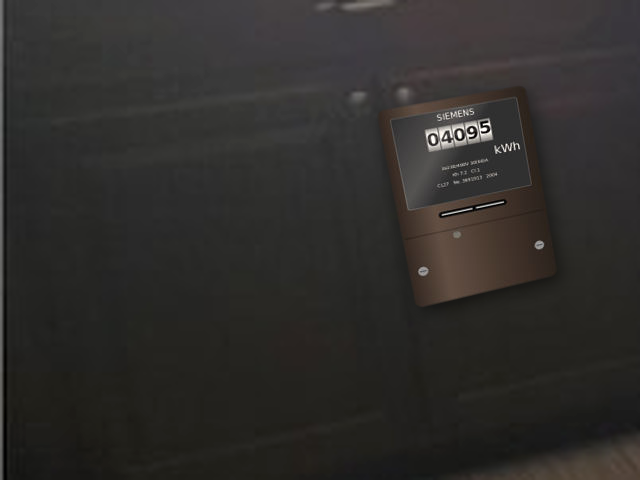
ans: 4095,kWh
